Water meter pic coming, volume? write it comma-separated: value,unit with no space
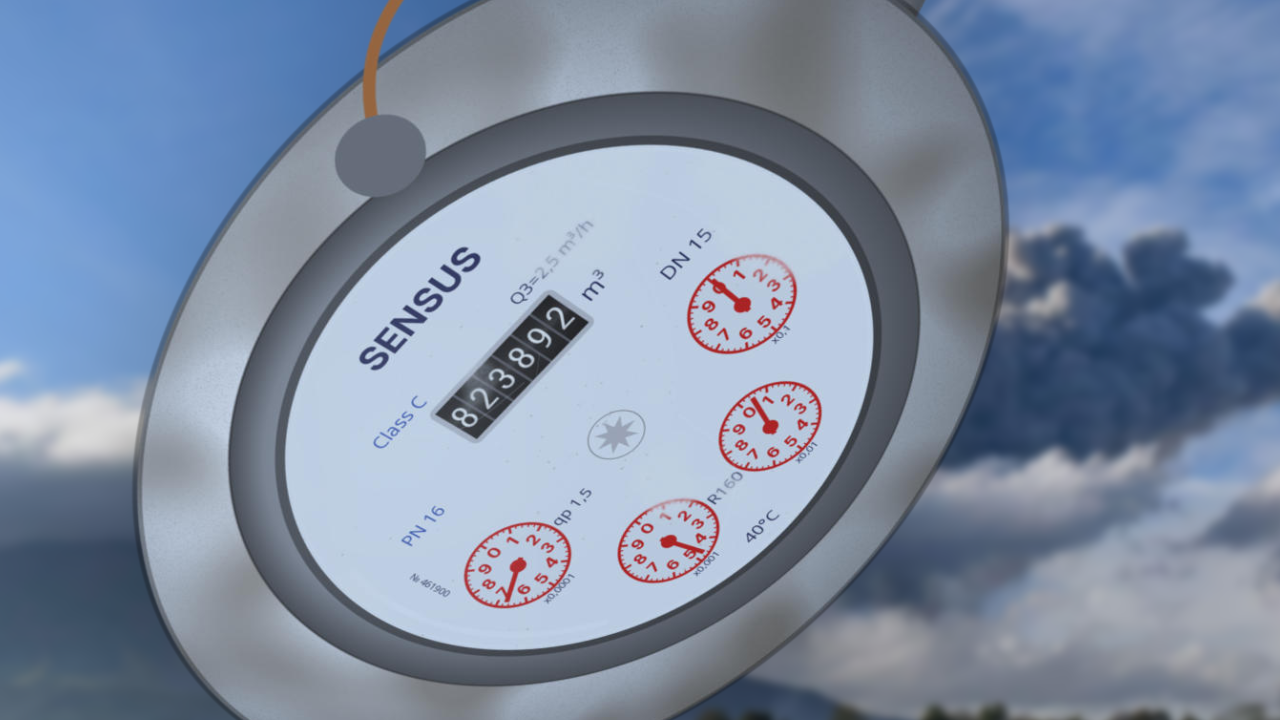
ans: 823892.0046,m³
